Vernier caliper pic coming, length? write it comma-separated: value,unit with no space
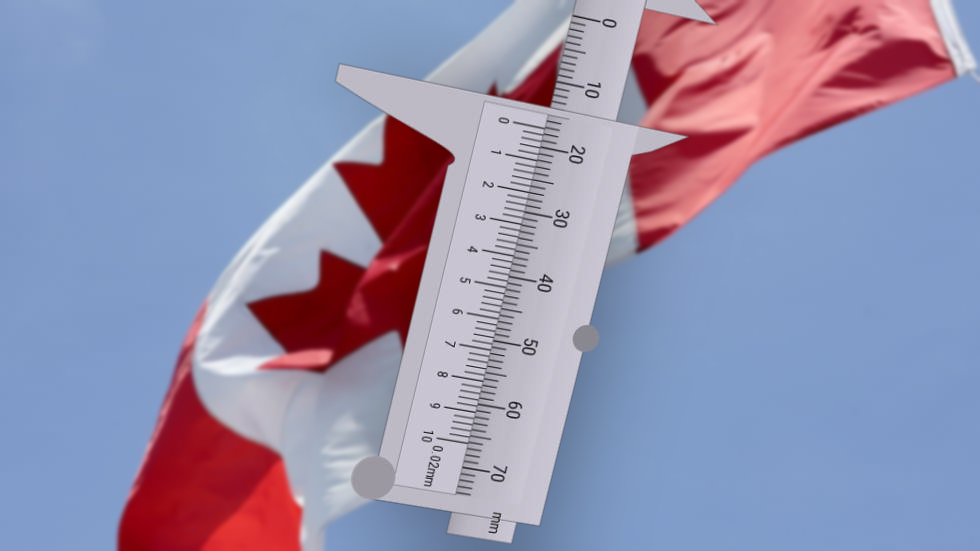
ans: 17.2,mm
